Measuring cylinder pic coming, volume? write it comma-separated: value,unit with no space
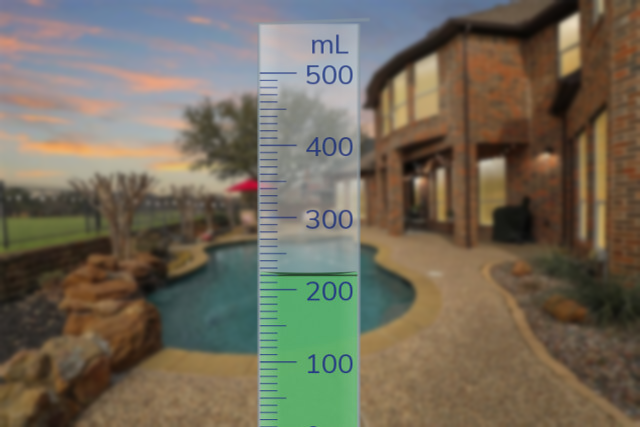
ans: 220,mL
